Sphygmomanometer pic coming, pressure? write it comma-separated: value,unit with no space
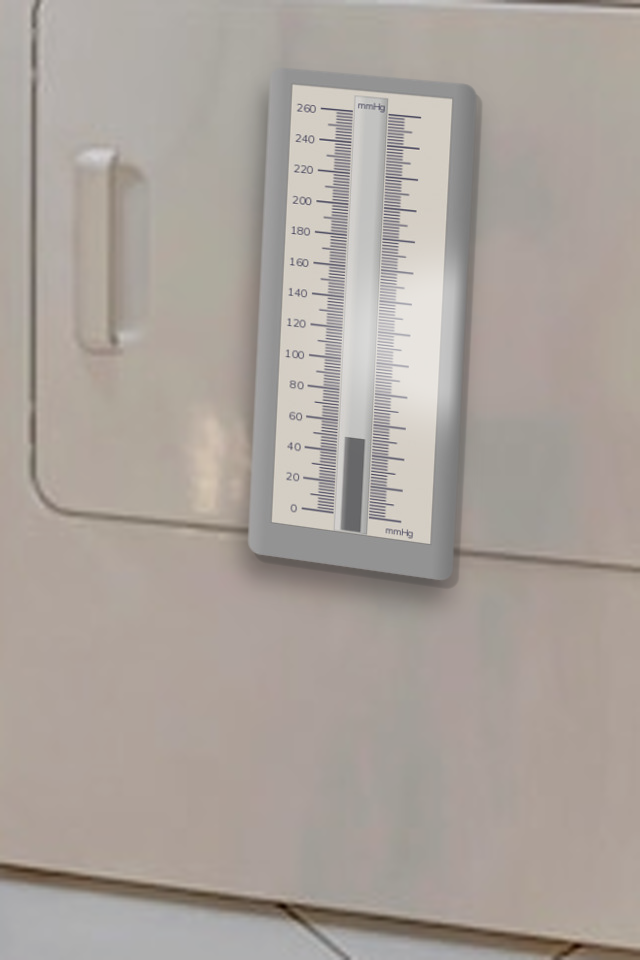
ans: 50,mmHg
